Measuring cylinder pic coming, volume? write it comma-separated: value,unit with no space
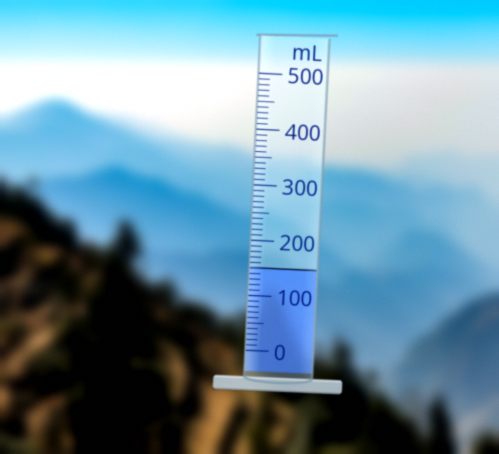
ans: 150,mL
